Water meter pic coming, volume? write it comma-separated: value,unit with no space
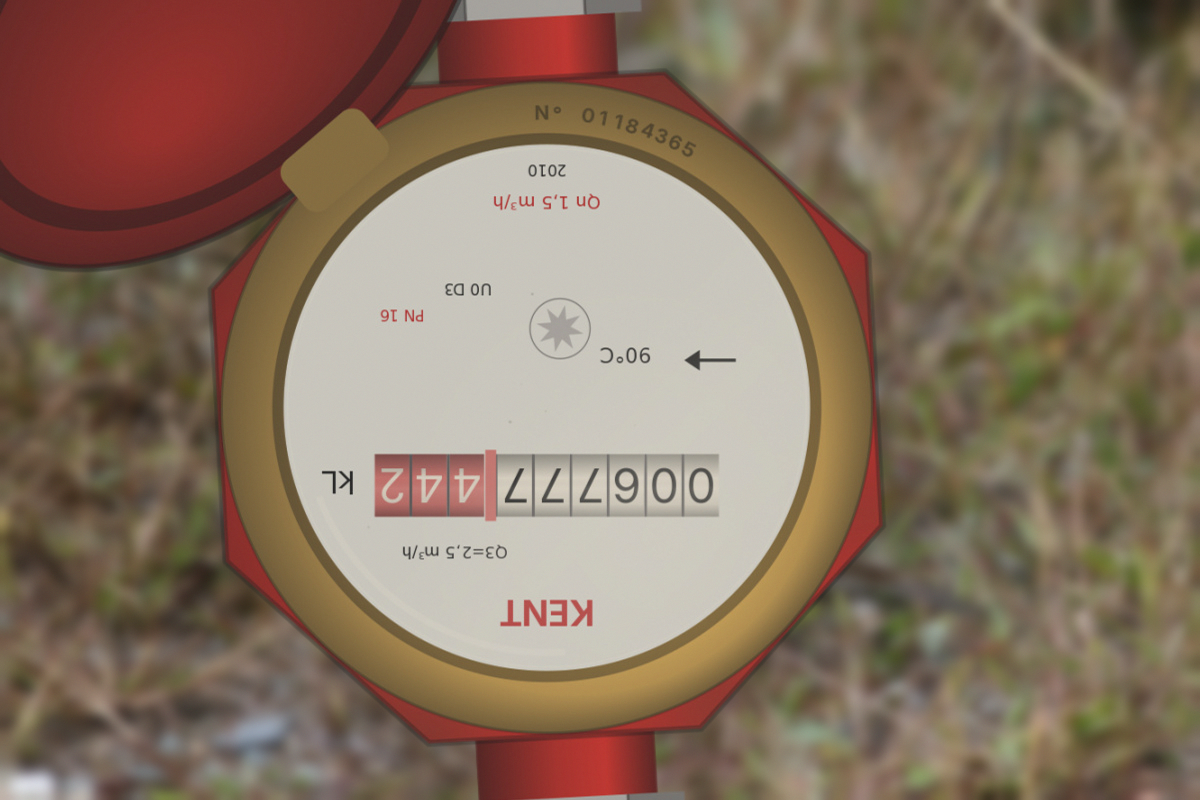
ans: 6777.442,kL
